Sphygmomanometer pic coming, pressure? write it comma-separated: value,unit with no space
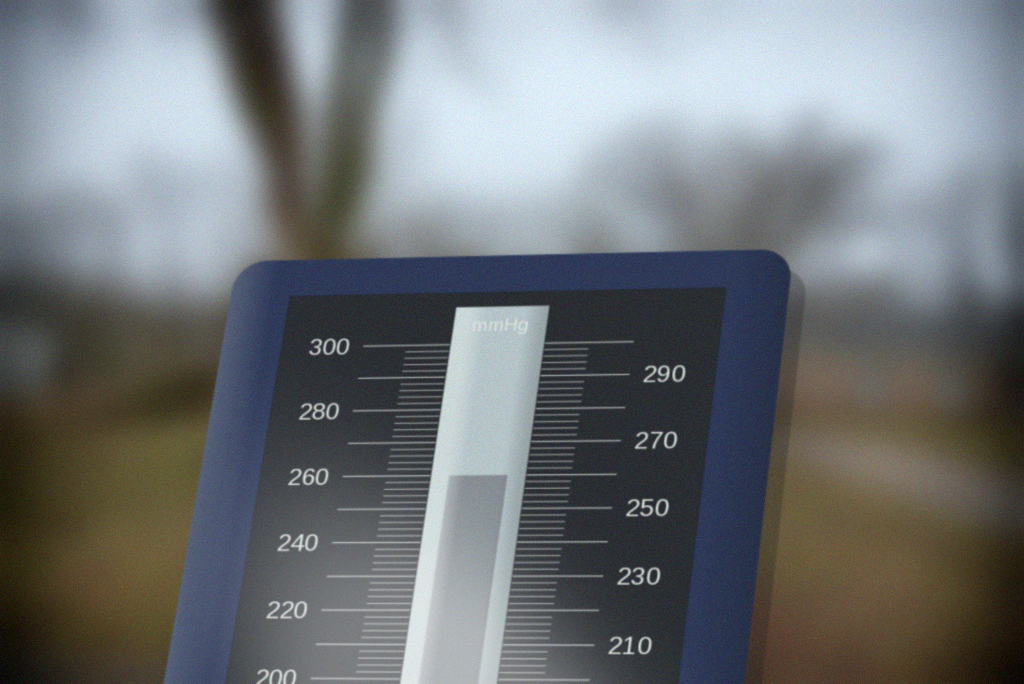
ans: 260,mmHg
